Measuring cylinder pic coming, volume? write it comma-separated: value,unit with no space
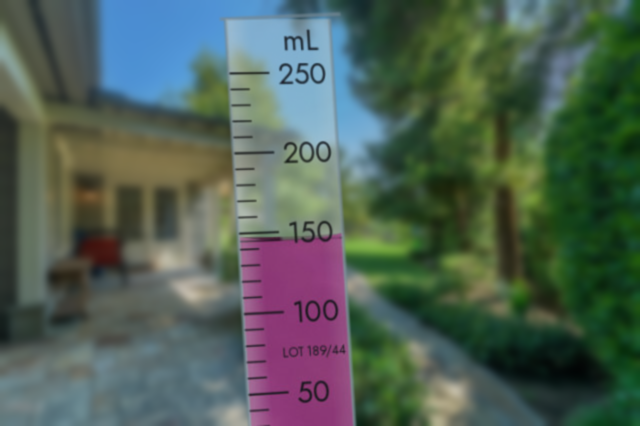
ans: 145,mL
